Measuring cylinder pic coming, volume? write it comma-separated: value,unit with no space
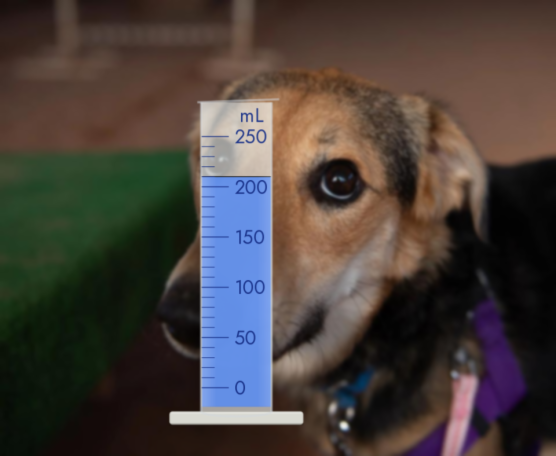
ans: 210,mL
